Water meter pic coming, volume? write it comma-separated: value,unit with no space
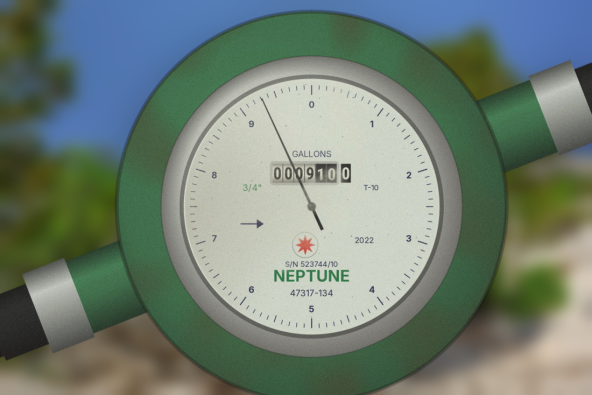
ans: 9099.3,gal
